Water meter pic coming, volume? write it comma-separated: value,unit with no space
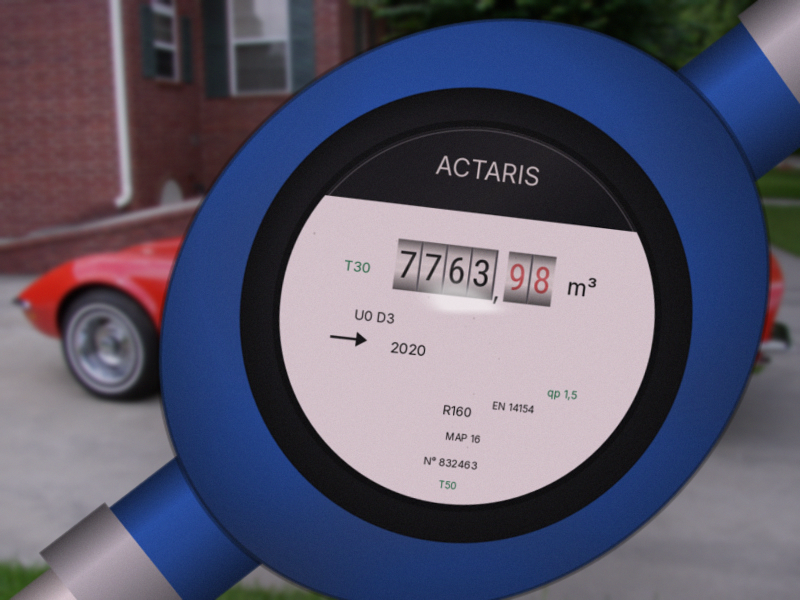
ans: 7763.98,m³
